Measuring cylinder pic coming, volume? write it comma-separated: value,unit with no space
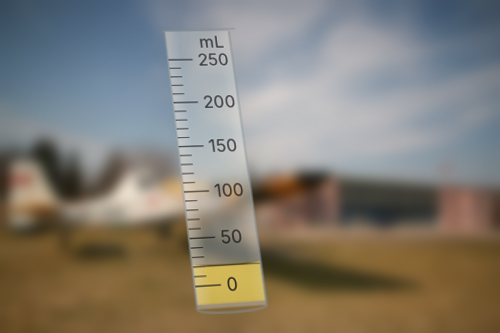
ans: 20,mL
